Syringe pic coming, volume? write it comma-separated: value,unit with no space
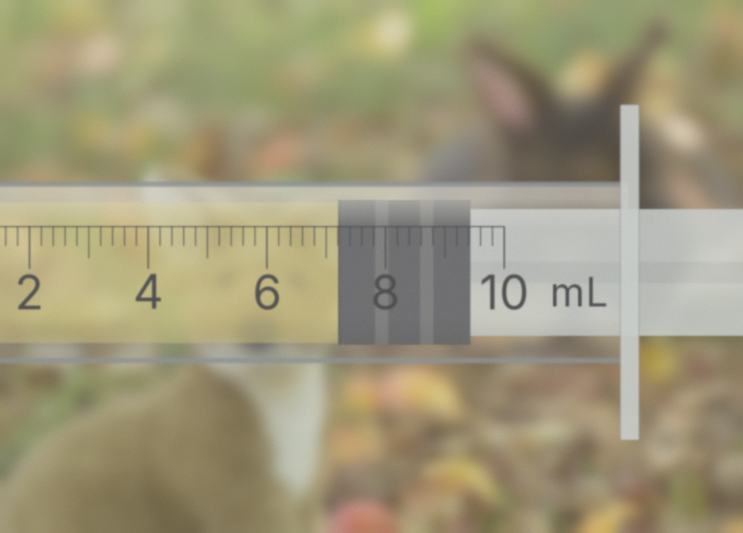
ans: 7.2,mL
